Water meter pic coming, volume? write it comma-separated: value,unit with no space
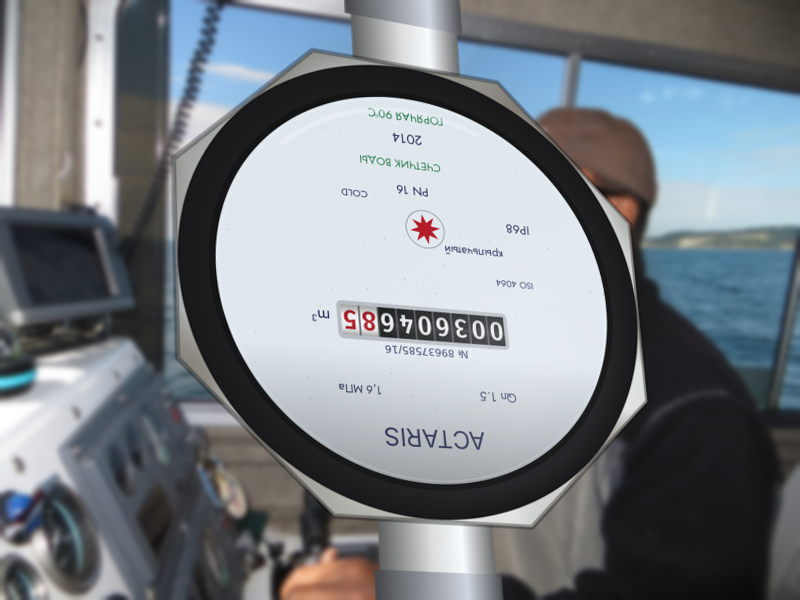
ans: 36046.85,m³
